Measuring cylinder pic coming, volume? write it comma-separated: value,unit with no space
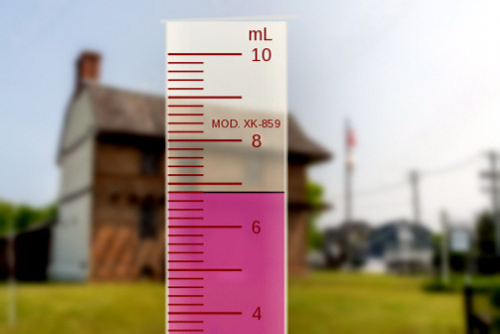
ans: 6.8,mL
